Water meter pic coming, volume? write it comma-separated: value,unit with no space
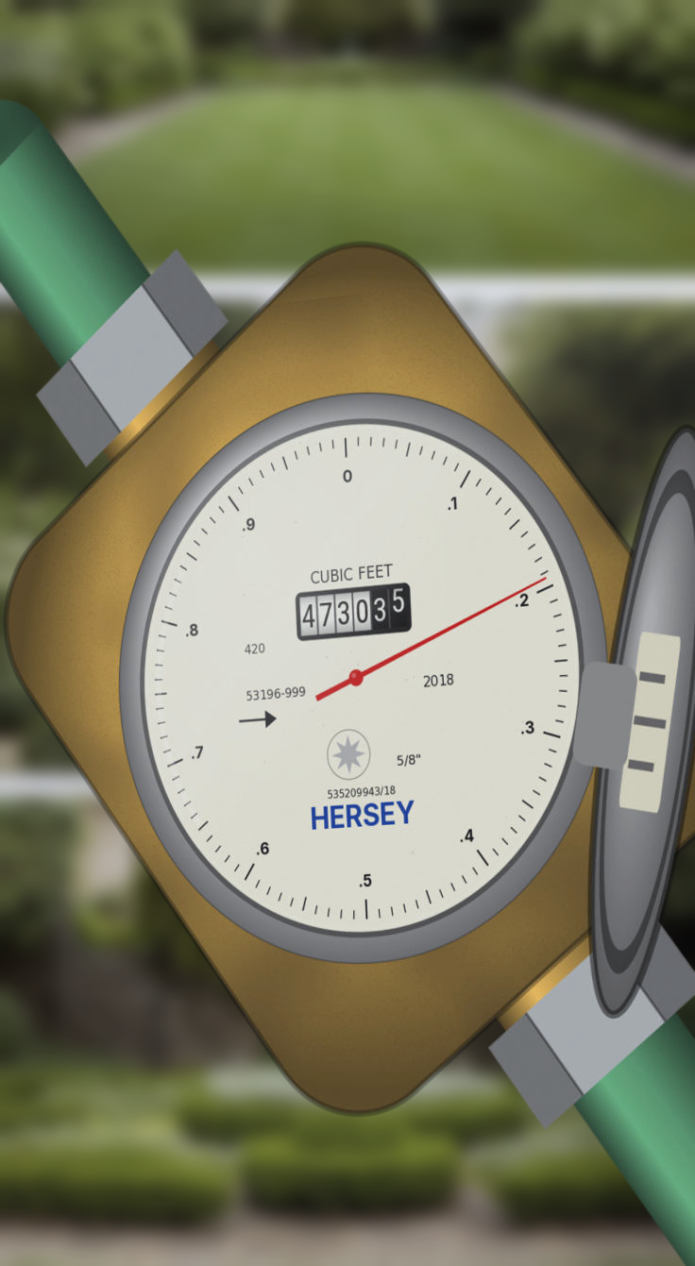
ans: 473035.19,ft³
